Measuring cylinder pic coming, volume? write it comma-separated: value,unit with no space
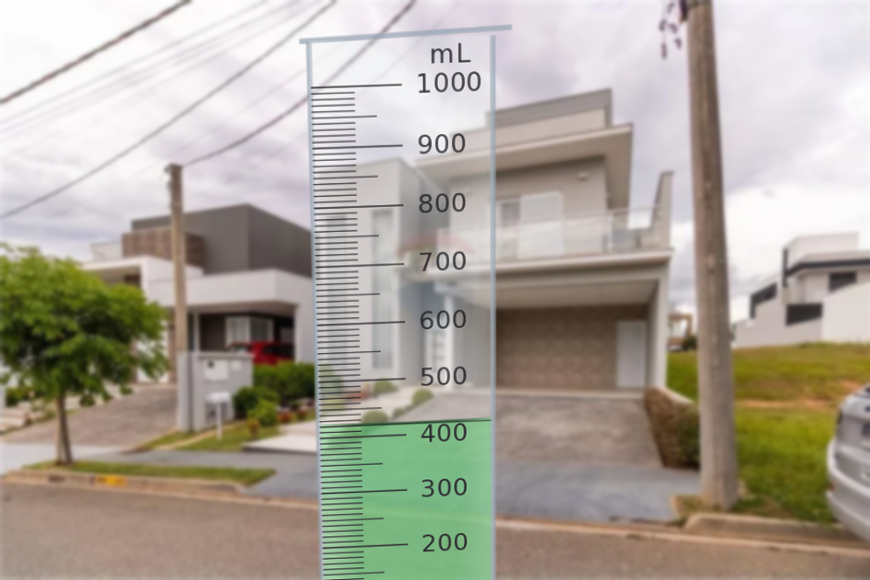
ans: 420,mL
